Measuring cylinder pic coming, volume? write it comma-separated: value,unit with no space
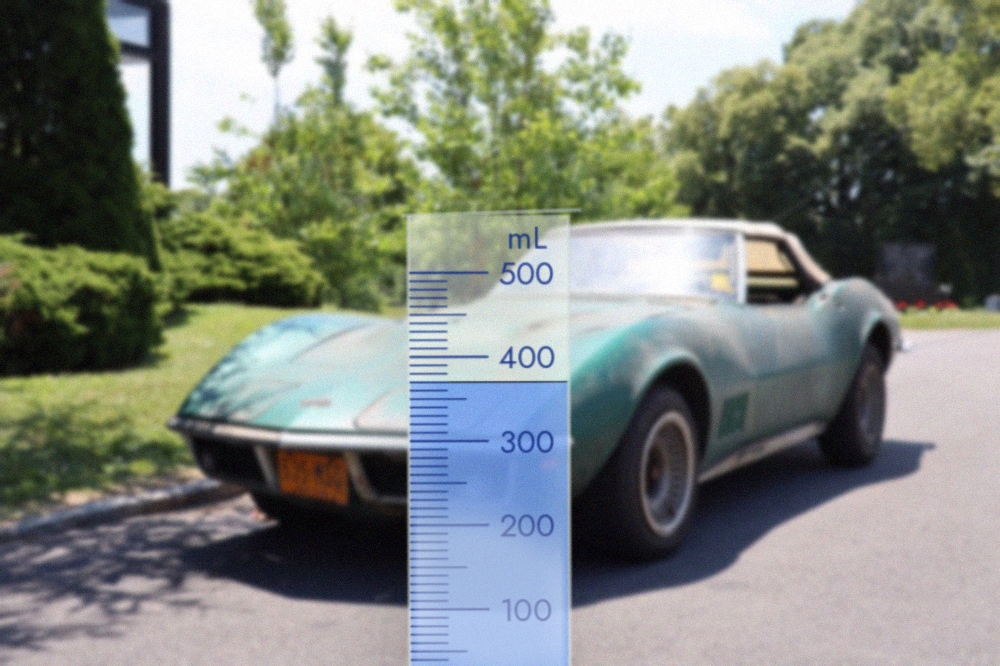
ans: 370,mL
